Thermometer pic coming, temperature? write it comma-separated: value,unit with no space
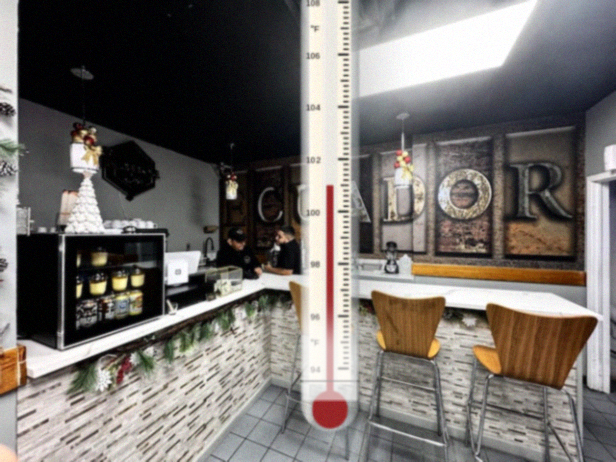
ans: 101,°F
